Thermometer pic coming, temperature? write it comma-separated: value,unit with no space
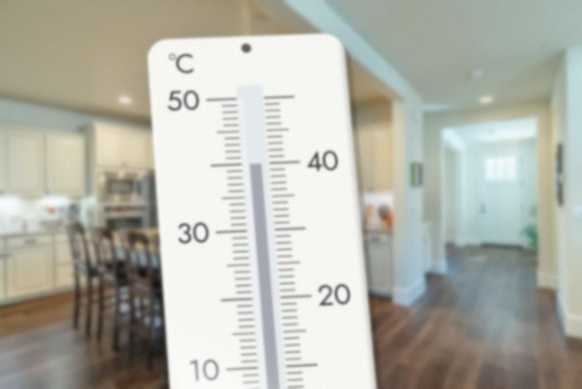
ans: 40,°C
